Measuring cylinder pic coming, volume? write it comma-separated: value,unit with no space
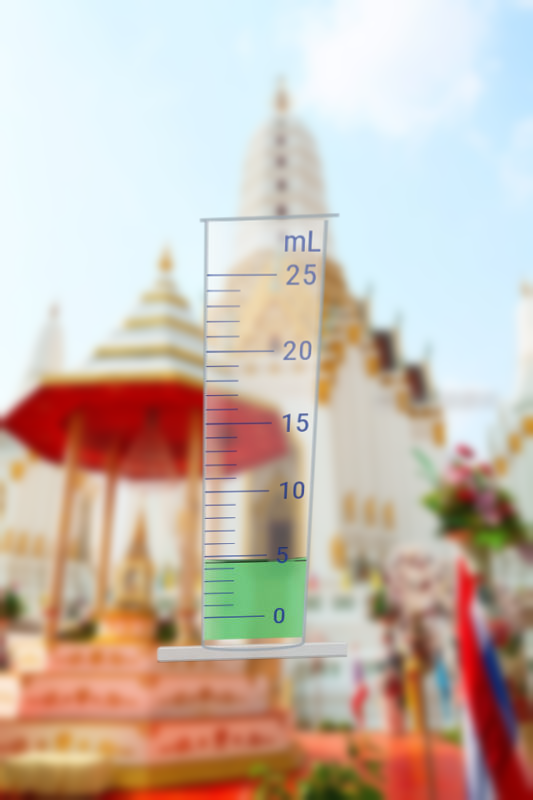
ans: 4.5,mL
